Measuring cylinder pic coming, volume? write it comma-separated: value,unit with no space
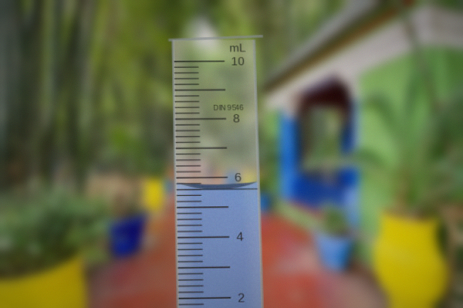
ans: 5.6,mL
